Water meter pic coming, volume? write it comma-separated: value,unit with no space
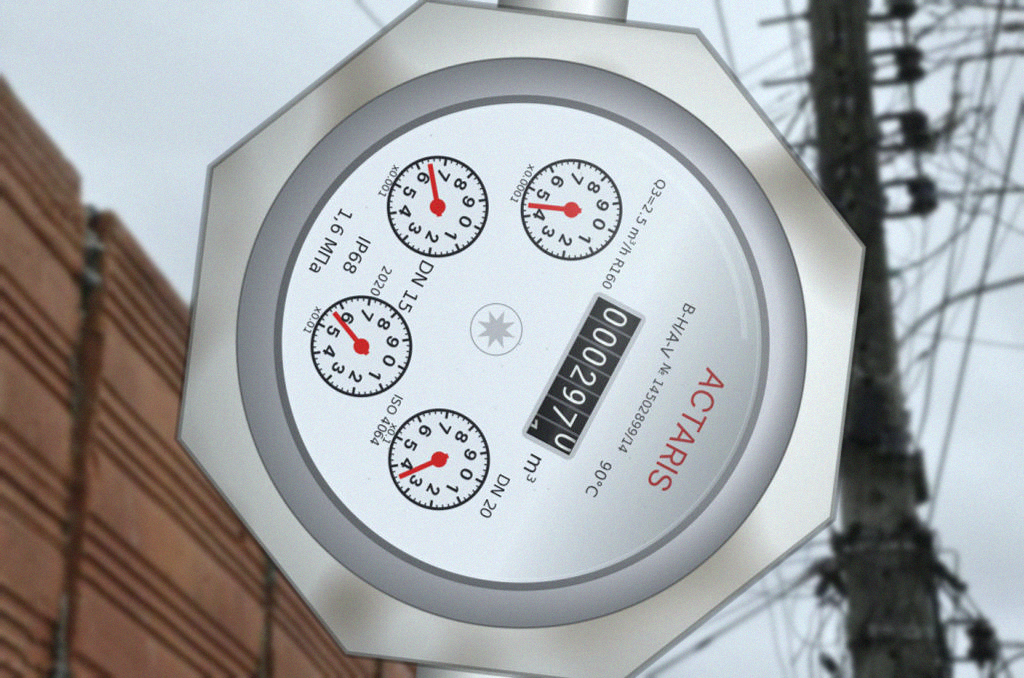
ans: 2970.3564,m³
